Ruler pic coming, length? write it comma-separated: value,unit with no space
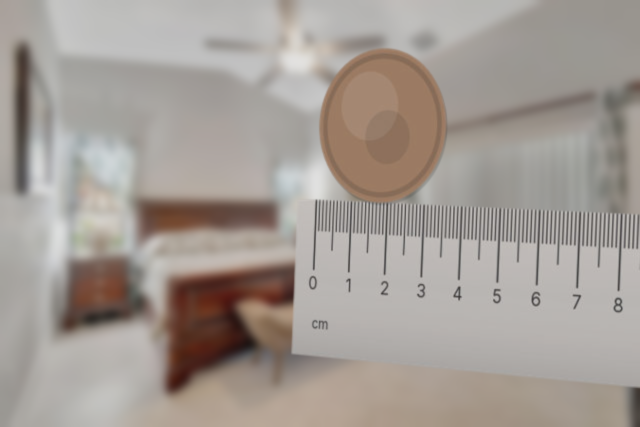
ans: 3.5,cm
